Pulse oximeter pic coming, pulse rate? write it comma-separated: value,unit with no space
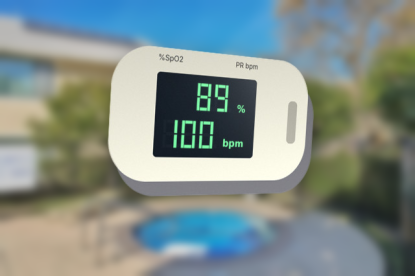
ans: 100,bpm
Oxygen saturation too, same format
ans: 89,%
